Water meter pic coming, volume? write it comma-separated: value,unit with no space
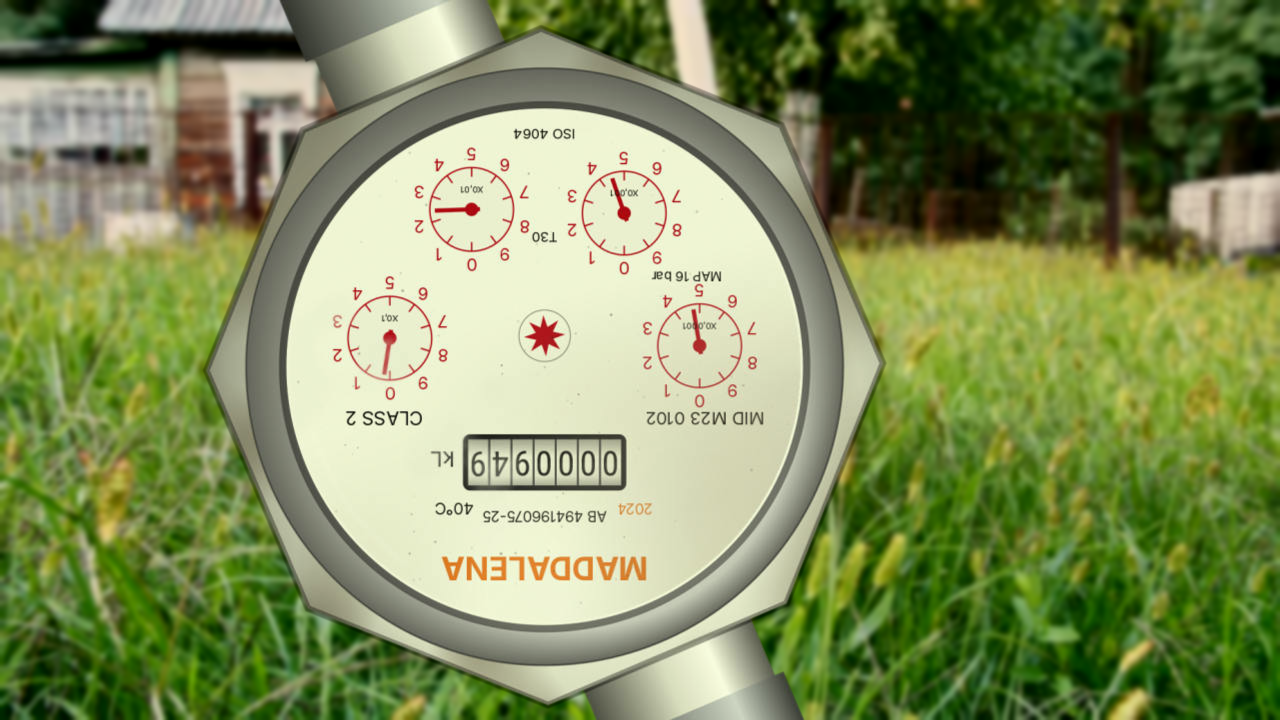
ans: 949.0244,kL
